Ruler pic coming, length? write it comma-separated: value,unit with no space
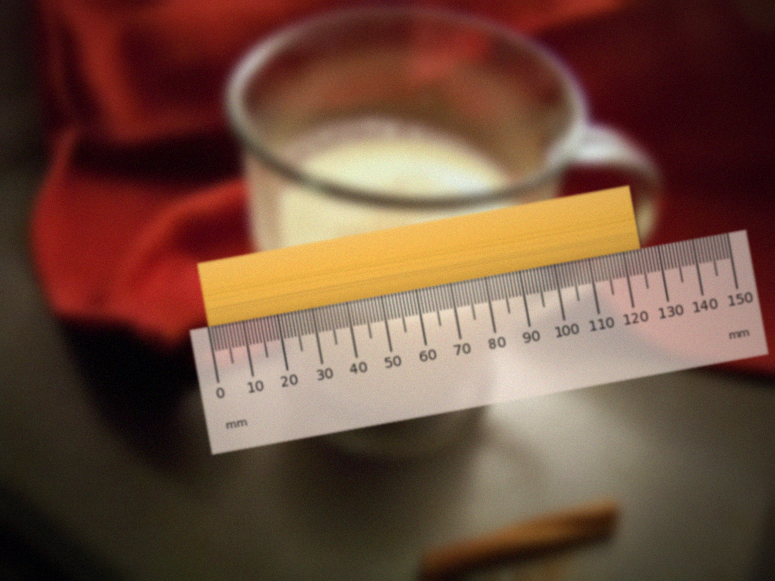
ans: 125,mm
